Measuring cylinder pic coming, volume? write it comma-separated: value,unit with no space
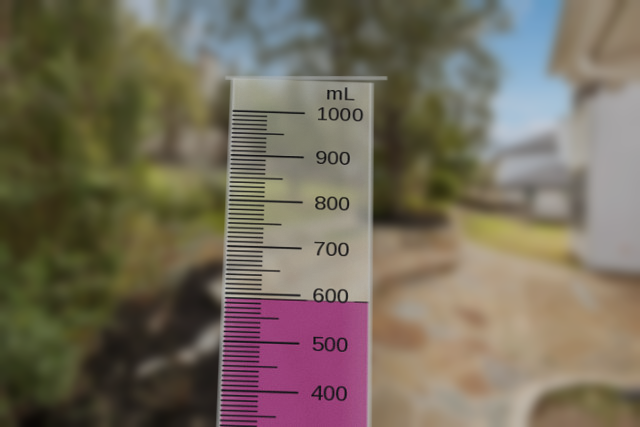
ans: 590,mL
